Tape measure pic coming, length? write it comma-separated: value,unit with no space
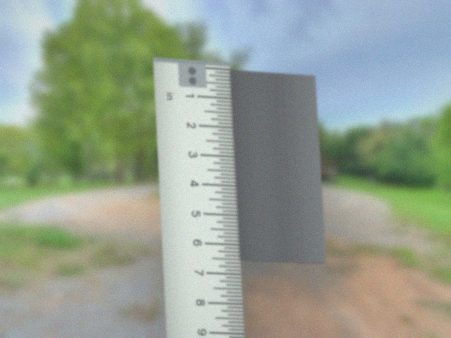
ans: 6.5,in
